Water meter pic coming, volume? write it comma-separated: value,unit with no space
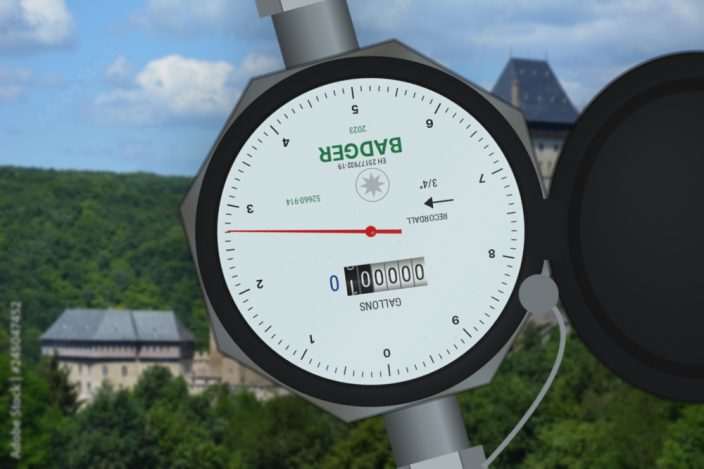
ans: 12.7,gal
